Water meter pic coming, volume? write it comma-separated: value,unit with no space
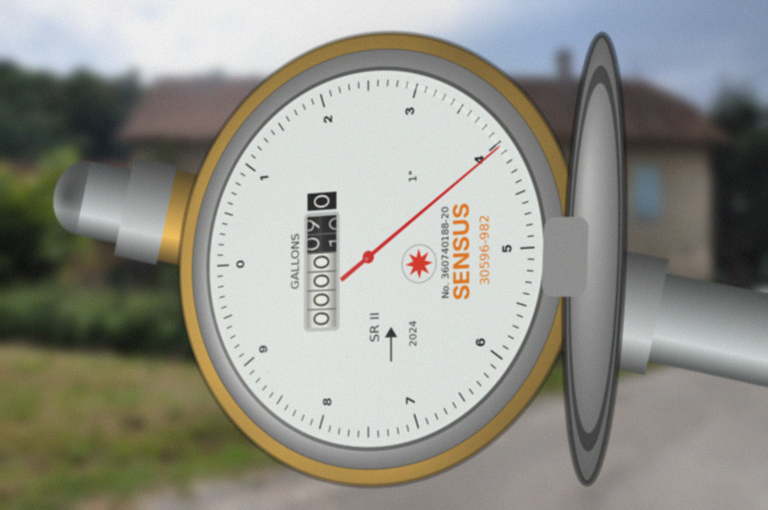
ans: 94.0,gal
